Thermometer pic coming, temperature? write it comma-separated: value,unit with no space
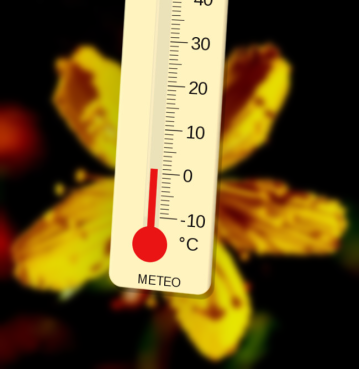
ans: 1,°C
